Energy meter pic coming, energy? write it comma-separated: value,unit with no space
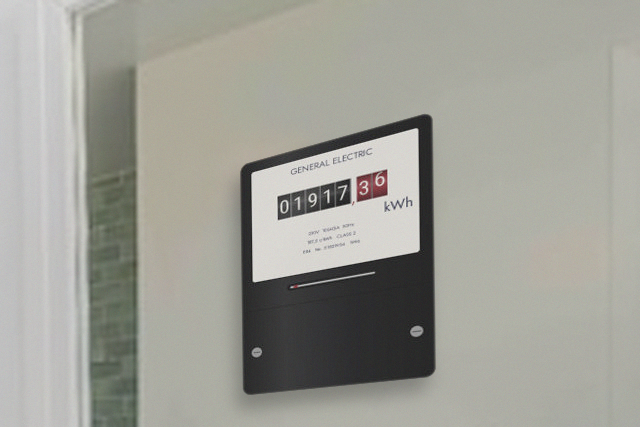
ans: 1917.36,kWh
